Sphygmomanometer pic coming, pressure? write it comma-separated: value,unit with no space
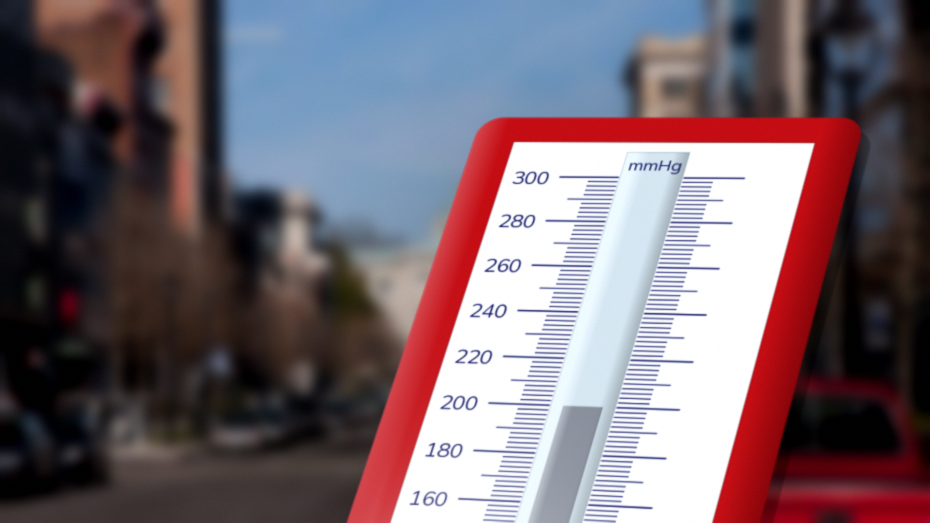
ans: 200,mmHg
